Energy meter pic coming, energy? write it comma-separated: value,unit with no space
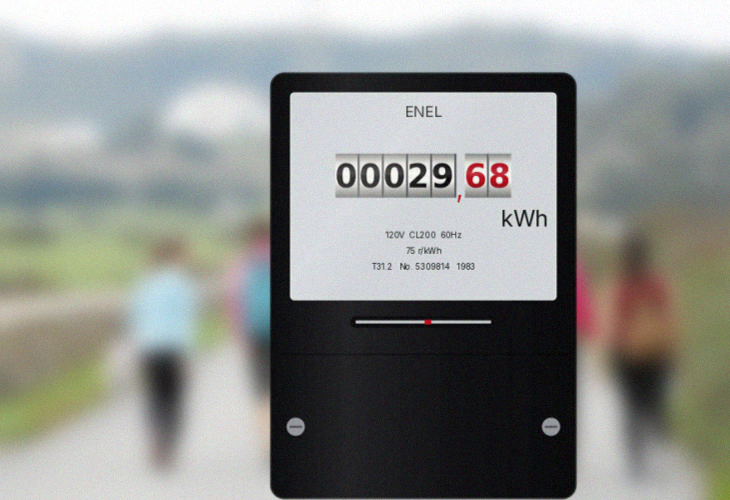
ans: 29.68,kWh
